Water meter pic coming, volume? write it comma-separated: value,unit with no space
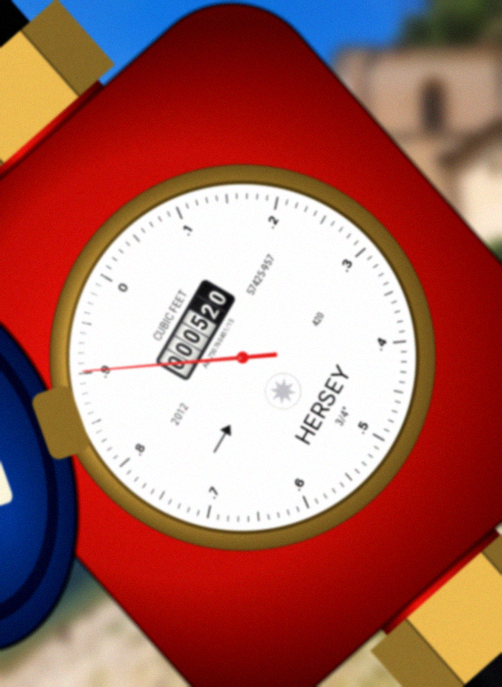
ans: 519.90,ft³
